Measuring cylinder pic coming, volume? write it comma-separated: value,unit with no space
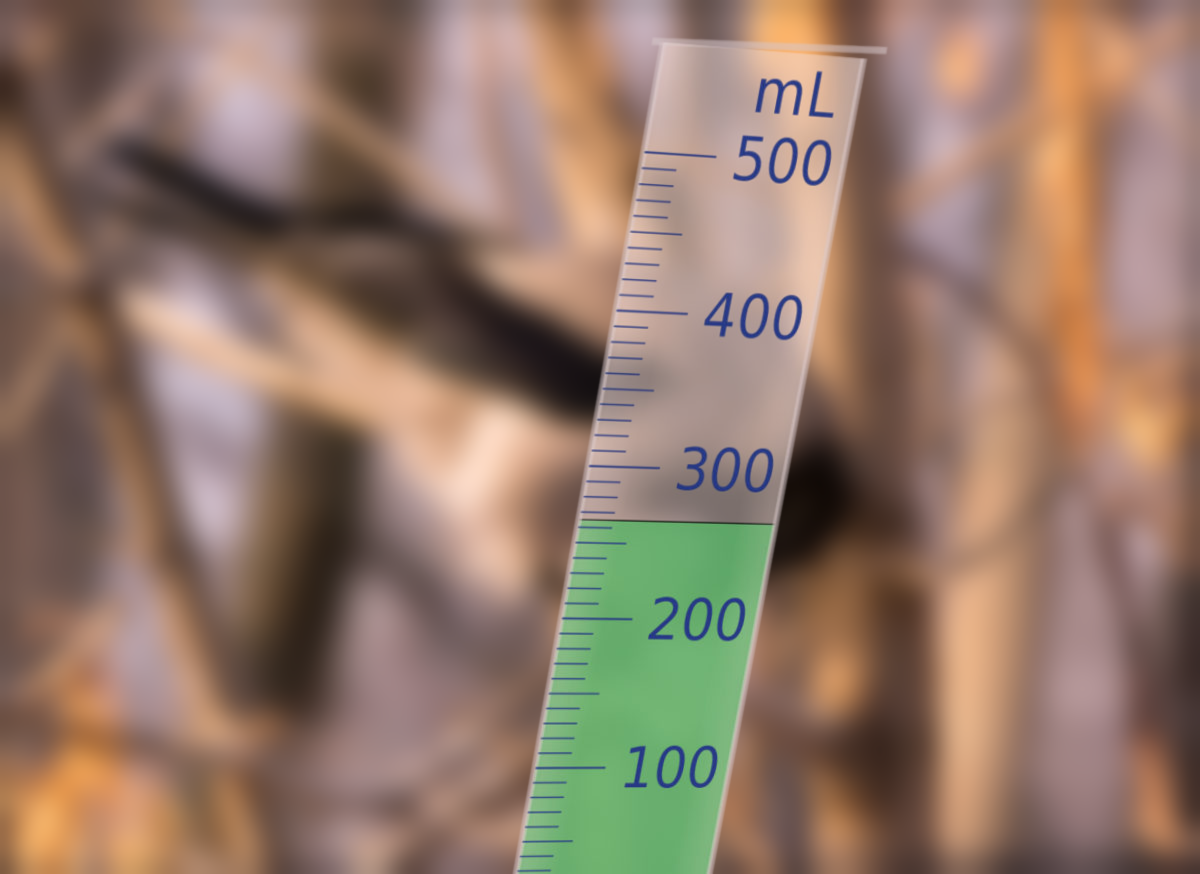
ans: 265,mL
